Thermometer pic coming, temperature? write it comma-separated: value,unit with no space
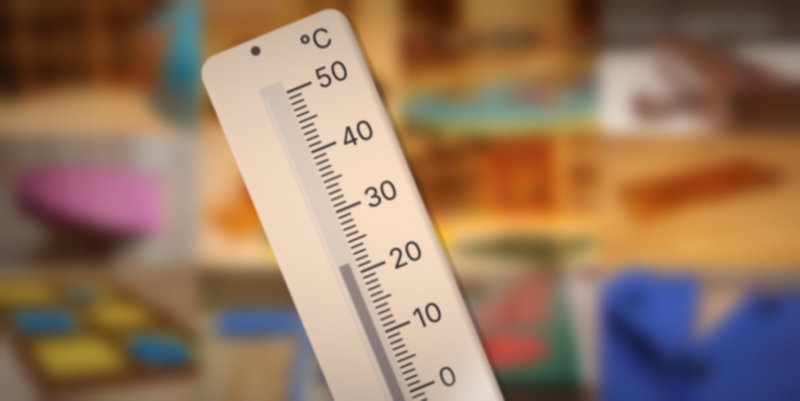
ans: 22,°C
